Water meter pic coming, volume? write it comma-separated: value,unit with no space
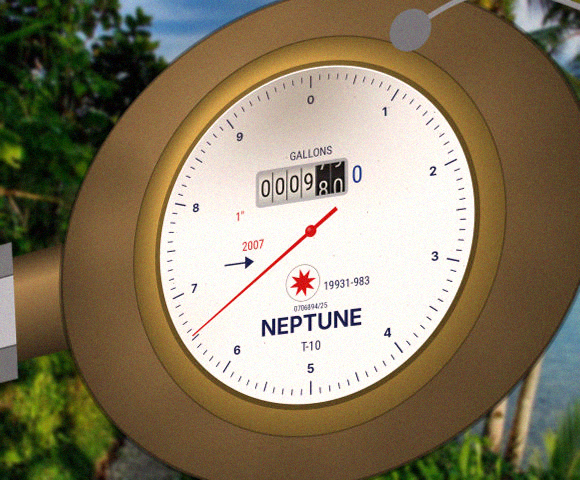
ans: 9796.5,gal
